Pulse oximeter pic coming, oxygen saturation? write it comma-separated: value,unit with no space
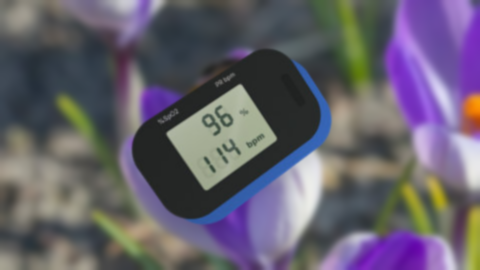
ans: 96,%
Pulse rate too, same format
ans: 114,bpm
